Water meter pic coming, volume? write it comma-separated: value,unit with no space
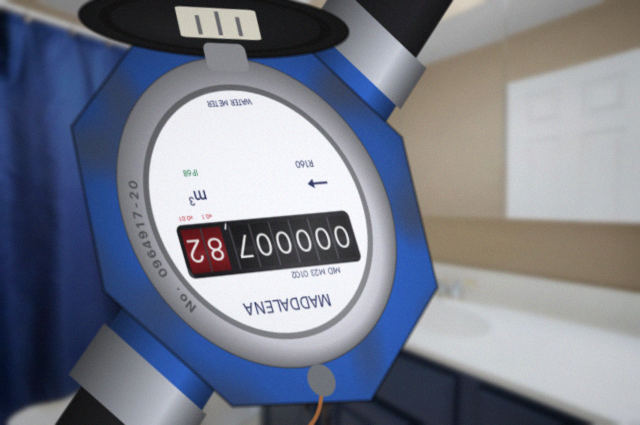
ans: 7.82,m³
